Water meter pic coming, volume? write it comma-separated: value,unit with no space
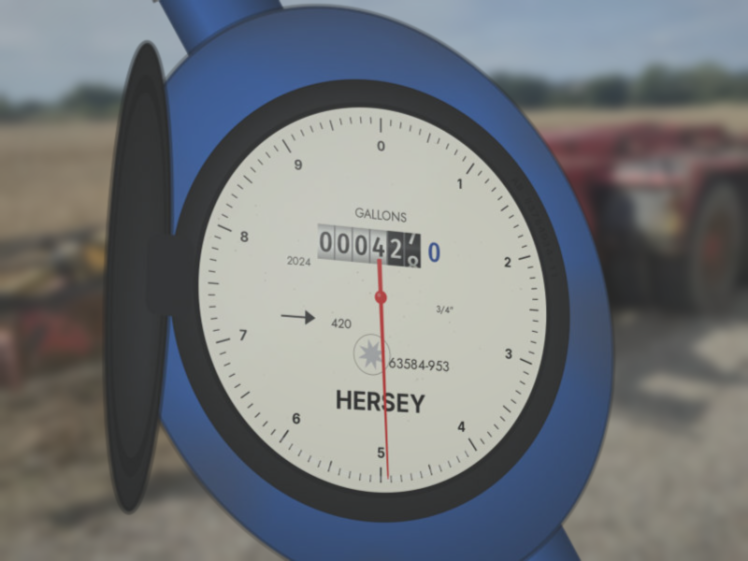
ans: 4274.9,gal
